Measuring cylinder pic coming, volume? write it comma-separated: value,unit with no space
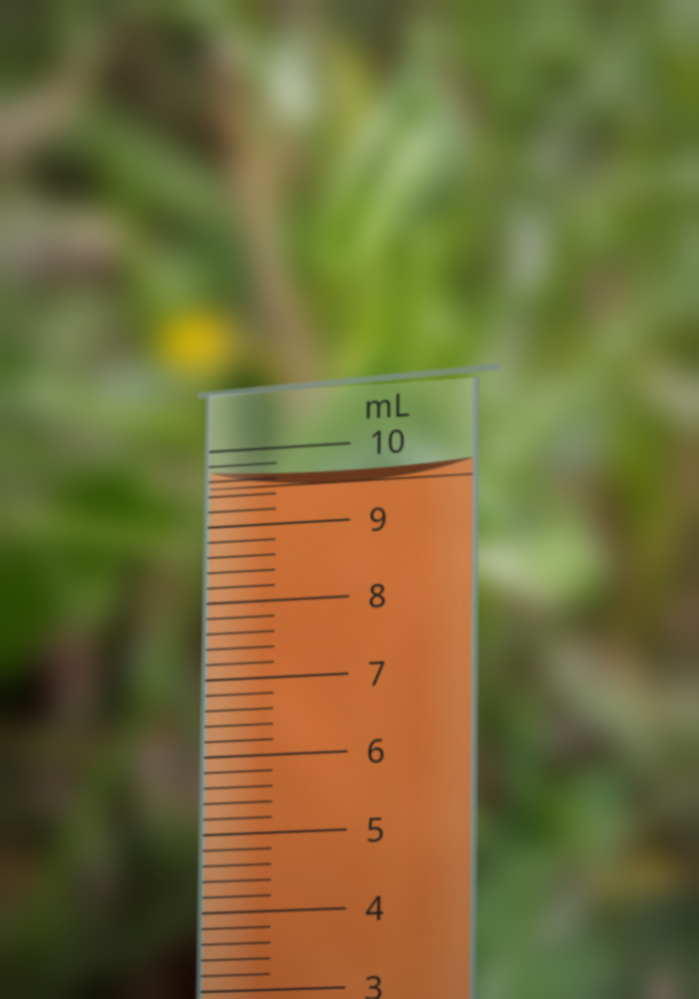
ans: 9.5,mL
